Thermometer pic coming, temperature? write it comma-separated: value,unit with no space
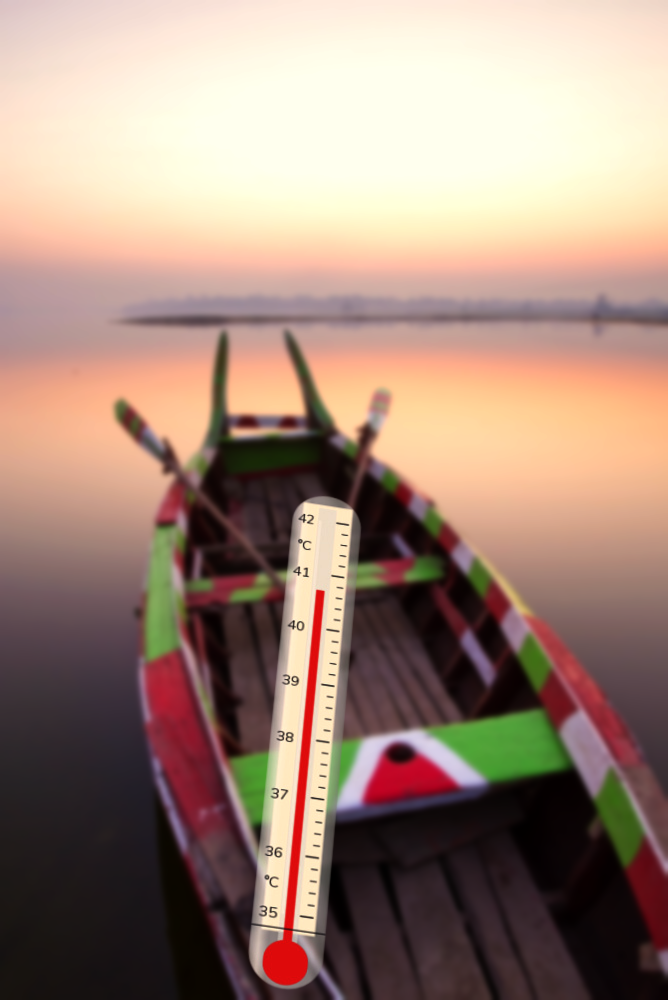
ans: 40.7,°C
